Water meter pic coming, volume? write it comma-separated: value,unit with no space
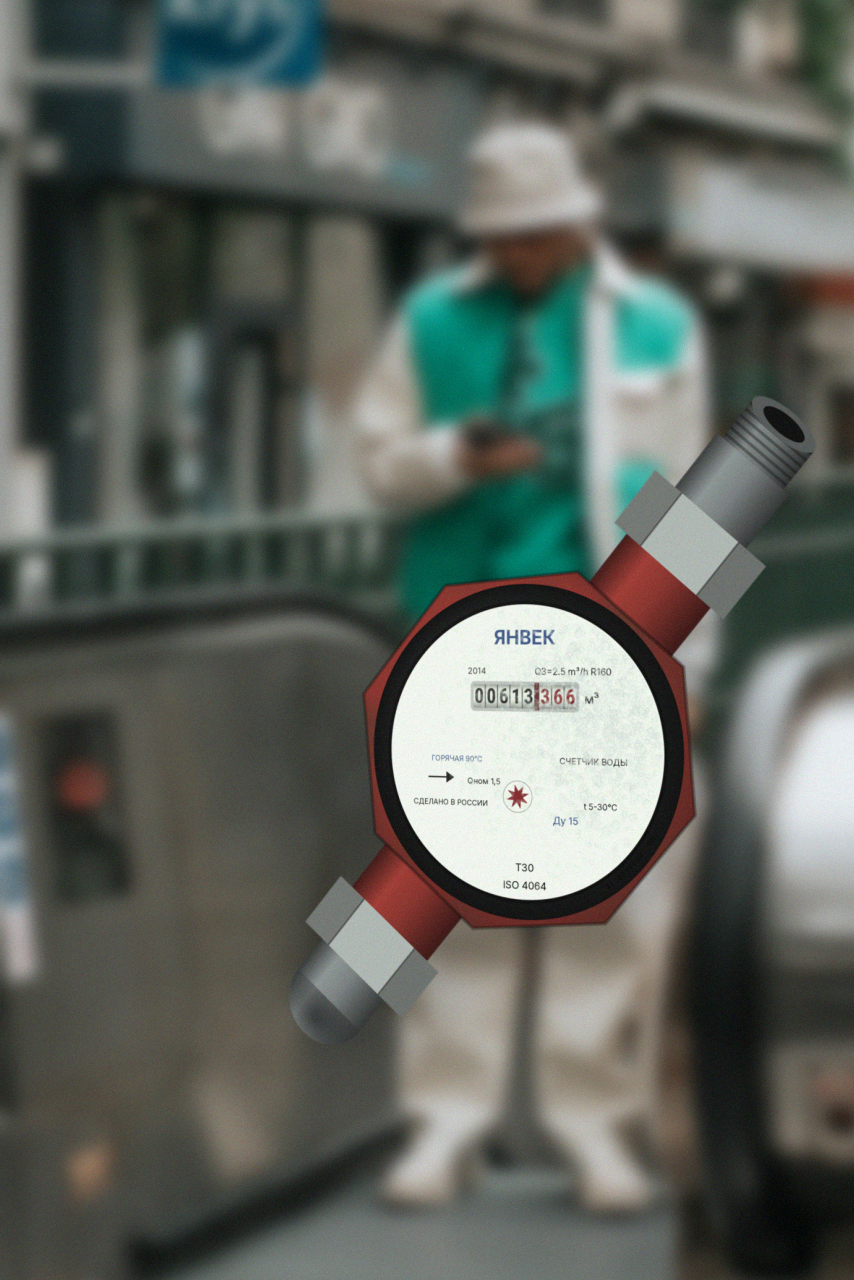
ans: 613.366,m³
